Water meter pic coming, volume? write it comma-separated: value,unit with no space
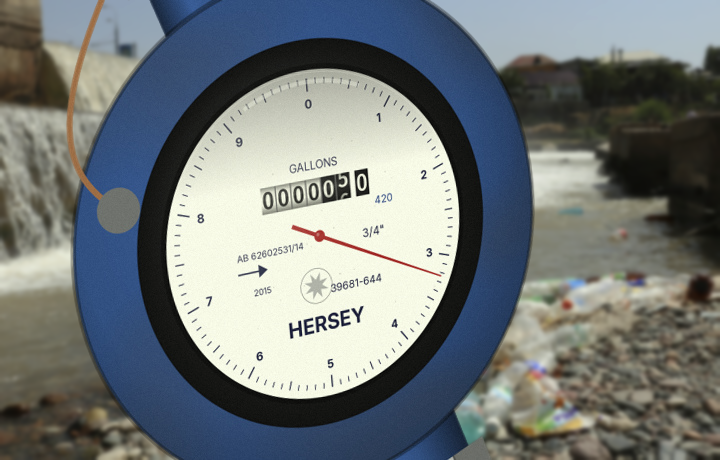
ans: 53.2,gal
